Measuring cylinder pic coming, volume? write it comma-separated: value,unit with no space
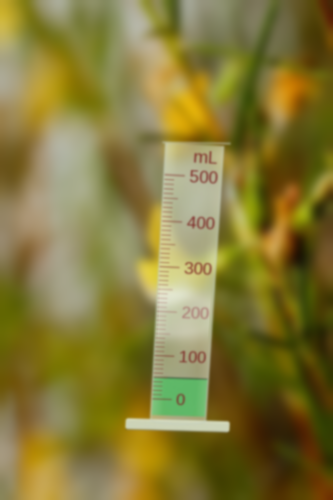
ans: 50,mL
